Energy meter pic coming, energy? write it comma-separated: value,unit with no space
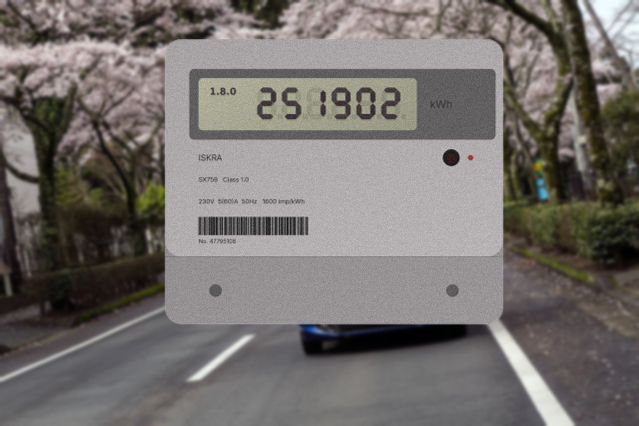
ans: 251902,kWh
